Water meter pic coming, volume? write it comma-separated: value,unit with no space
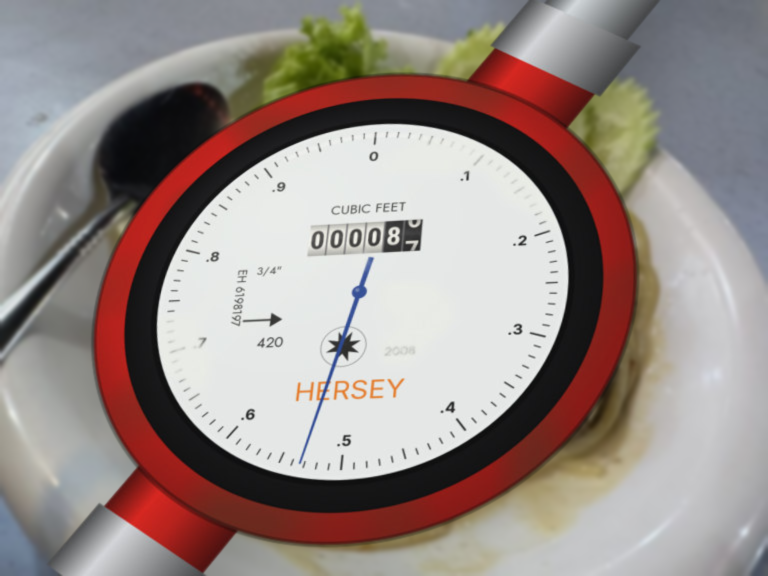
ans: 86.53,ft³
